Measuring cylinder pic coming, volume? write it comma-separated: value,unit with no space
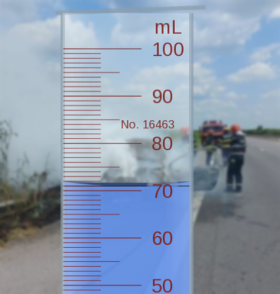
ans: 71,mL
